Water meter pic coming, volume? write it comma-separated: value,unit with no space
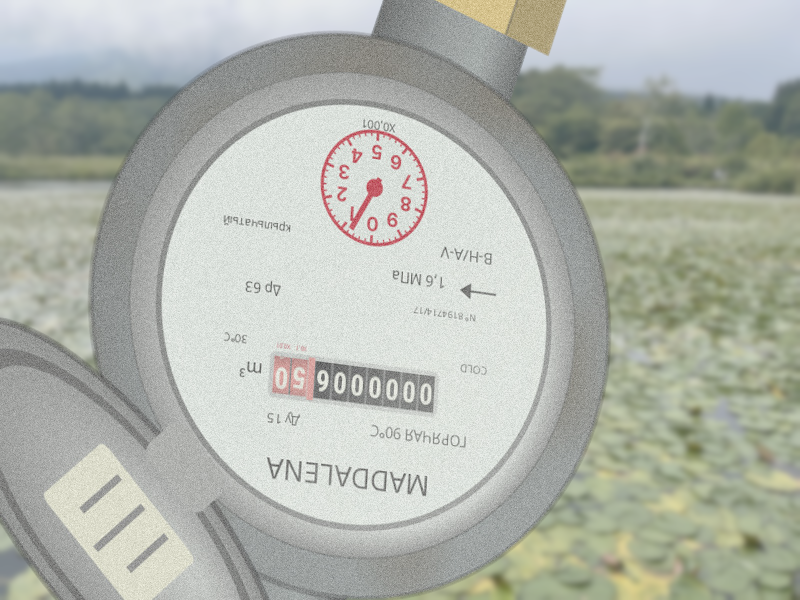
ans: 6.500,m³
